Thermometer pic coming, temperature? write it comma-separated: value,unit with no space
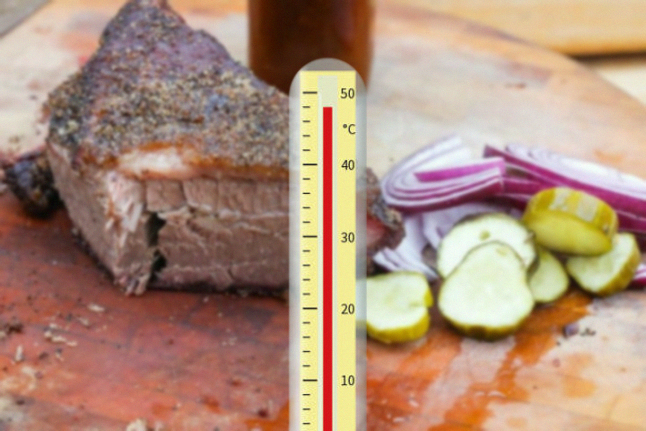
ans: 48,°C
